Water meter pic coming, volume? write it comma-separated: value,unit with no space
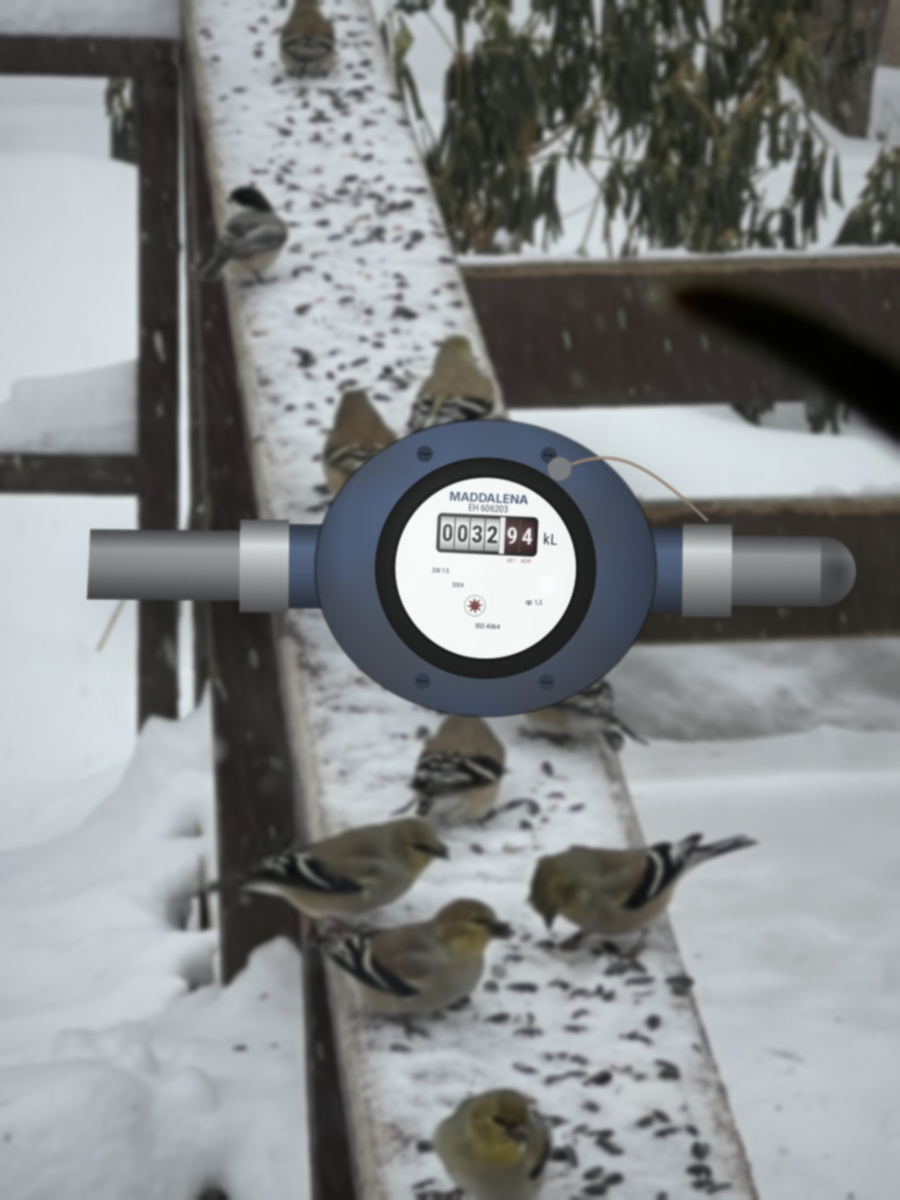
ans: 32.94,kL
